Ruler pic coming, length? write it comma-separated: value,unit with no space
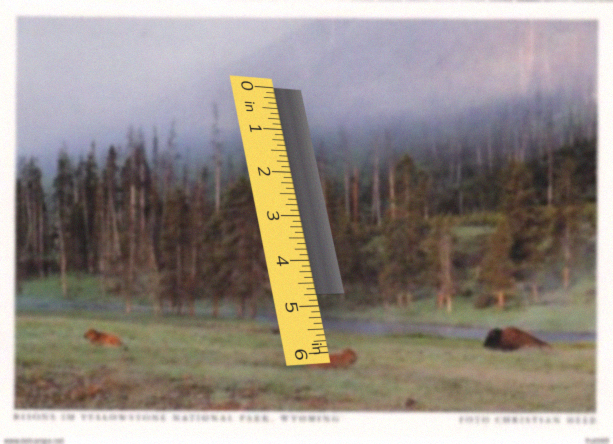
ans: 4.75,in
